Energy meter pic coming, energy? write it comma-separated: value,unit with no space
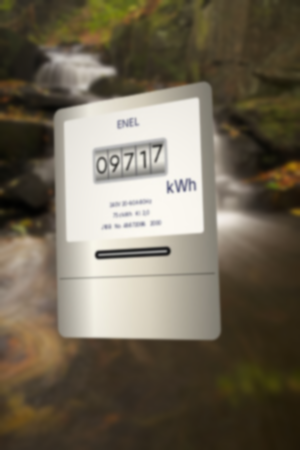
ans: 9717,kWh
